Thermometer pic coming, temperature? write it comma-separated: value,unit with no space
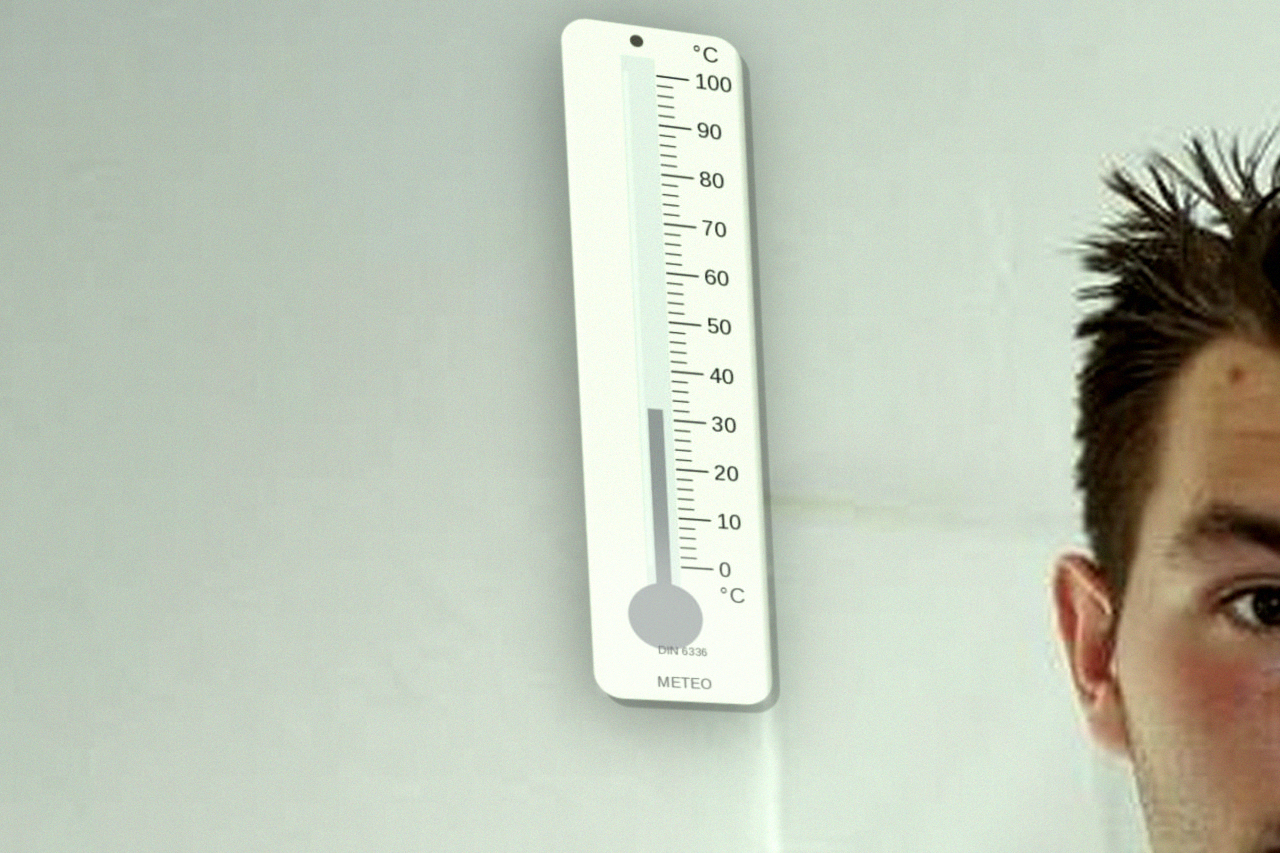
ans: 32,°C
